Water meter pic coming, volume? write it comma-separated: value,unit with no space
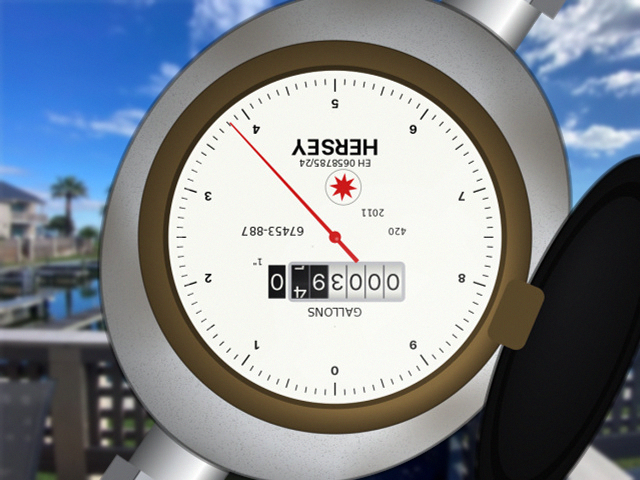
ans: 3943.8,gal
